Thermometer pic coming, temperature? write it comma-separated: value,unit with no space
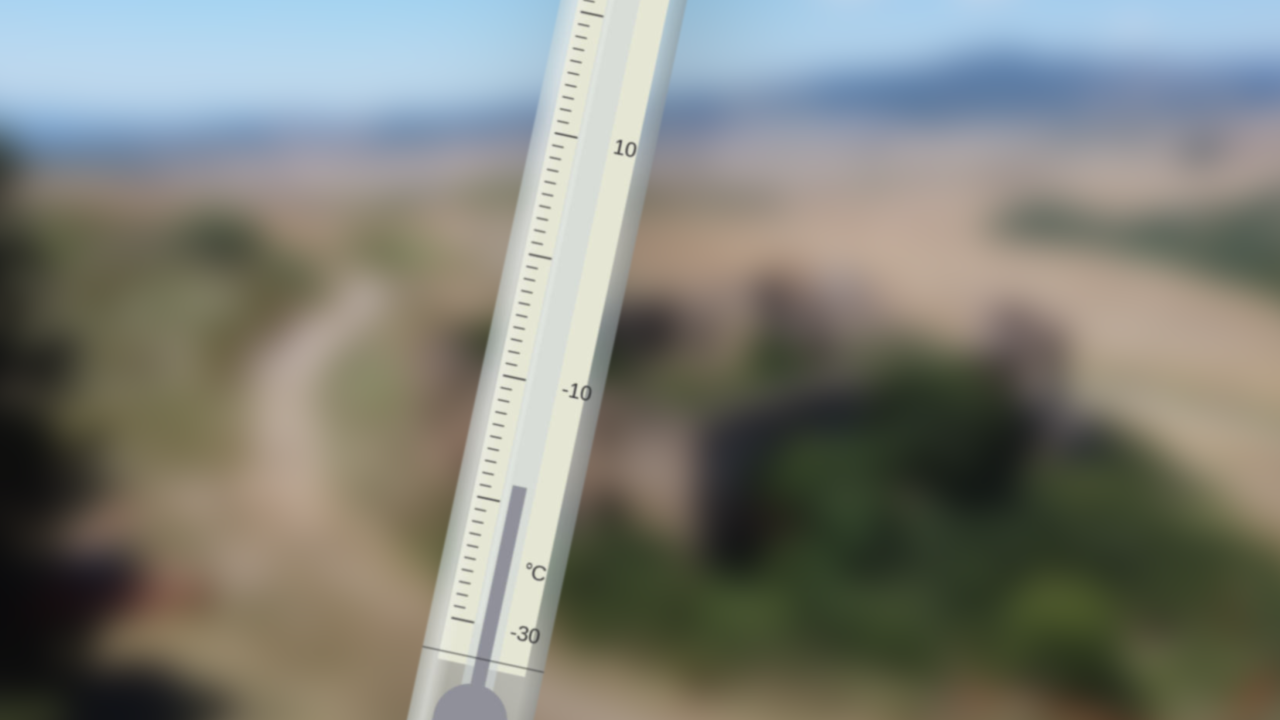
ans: -18.5,°C
